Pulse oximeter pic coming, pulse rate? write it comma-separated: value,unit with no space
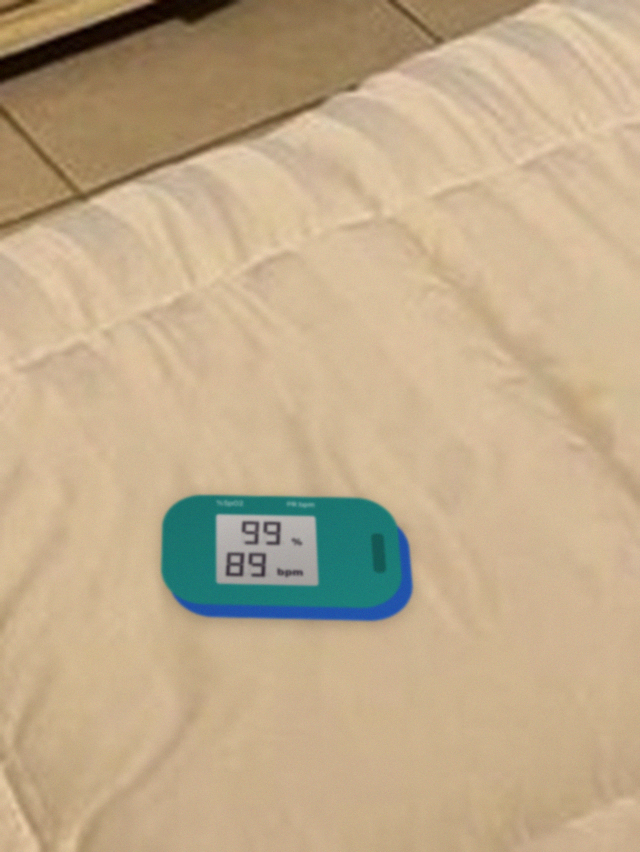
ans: 89,bpm
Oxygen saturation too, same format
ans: 99,%
